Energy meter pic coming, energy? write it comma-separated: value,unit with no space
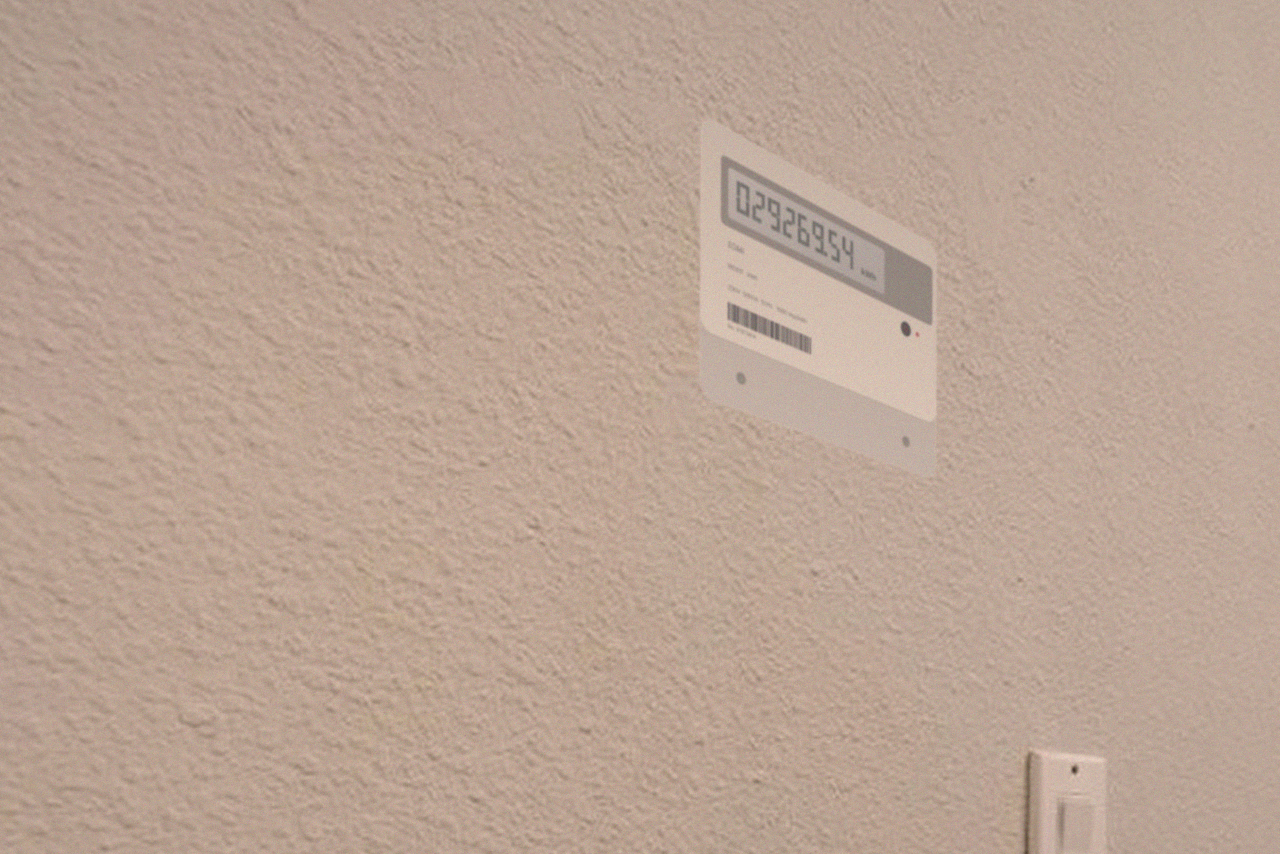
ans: 29269.54,kWh
